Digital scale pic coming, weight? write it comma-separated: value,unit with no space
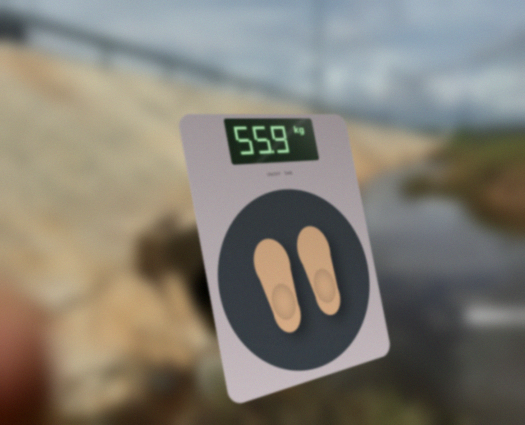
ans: 55.9,kg
